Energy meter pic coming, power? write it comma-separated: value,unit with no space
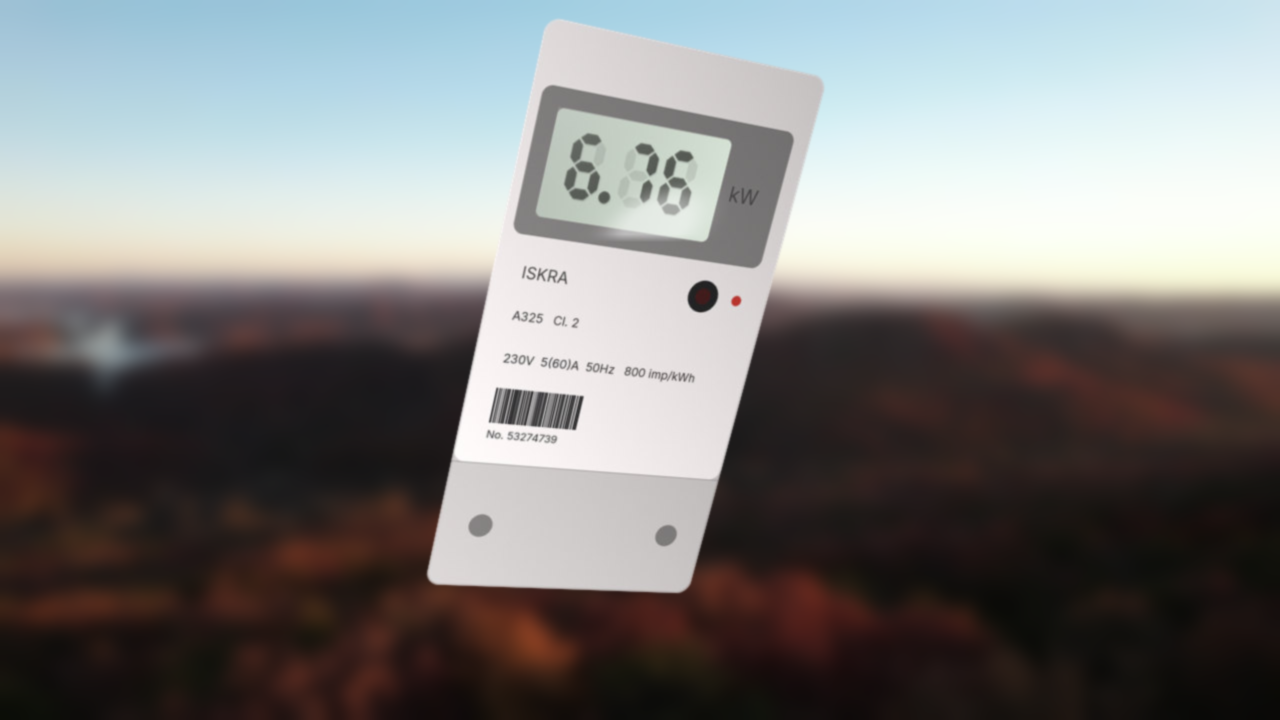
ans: 6.76,kW
